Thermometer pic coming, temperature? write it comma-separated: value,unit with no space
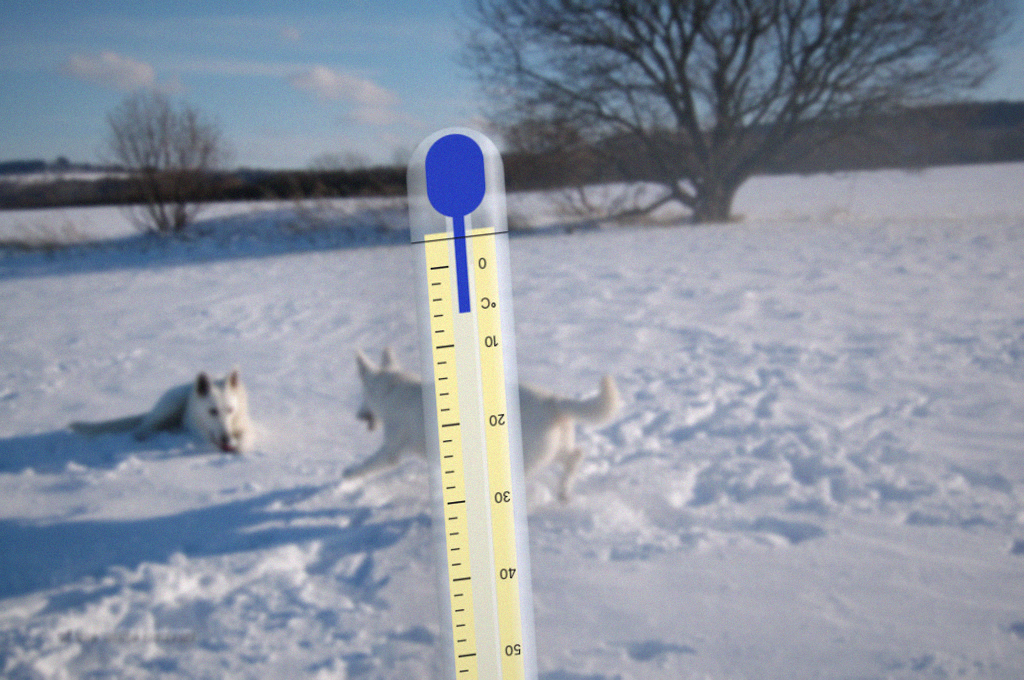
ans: 6,°C
